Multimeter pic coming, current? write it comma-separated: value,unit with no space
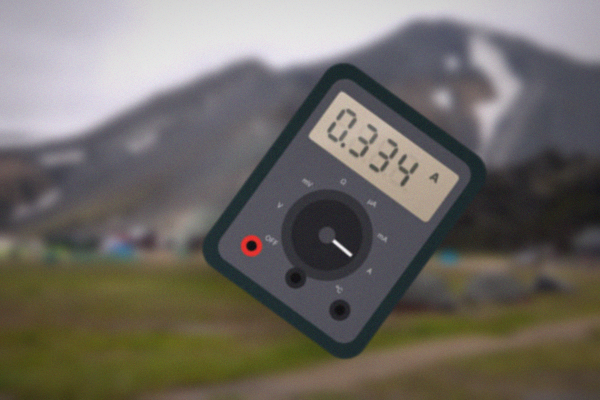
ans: 0.334,A
